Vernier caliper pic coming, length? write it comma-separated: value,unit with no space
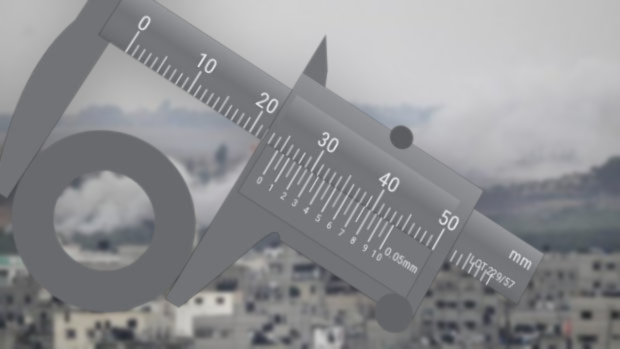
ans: 24.6,mm
